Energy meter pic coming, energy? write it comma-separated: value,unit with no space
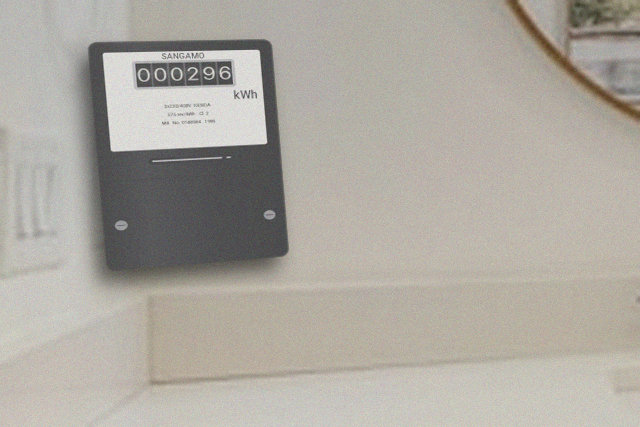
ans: 296,kWh
